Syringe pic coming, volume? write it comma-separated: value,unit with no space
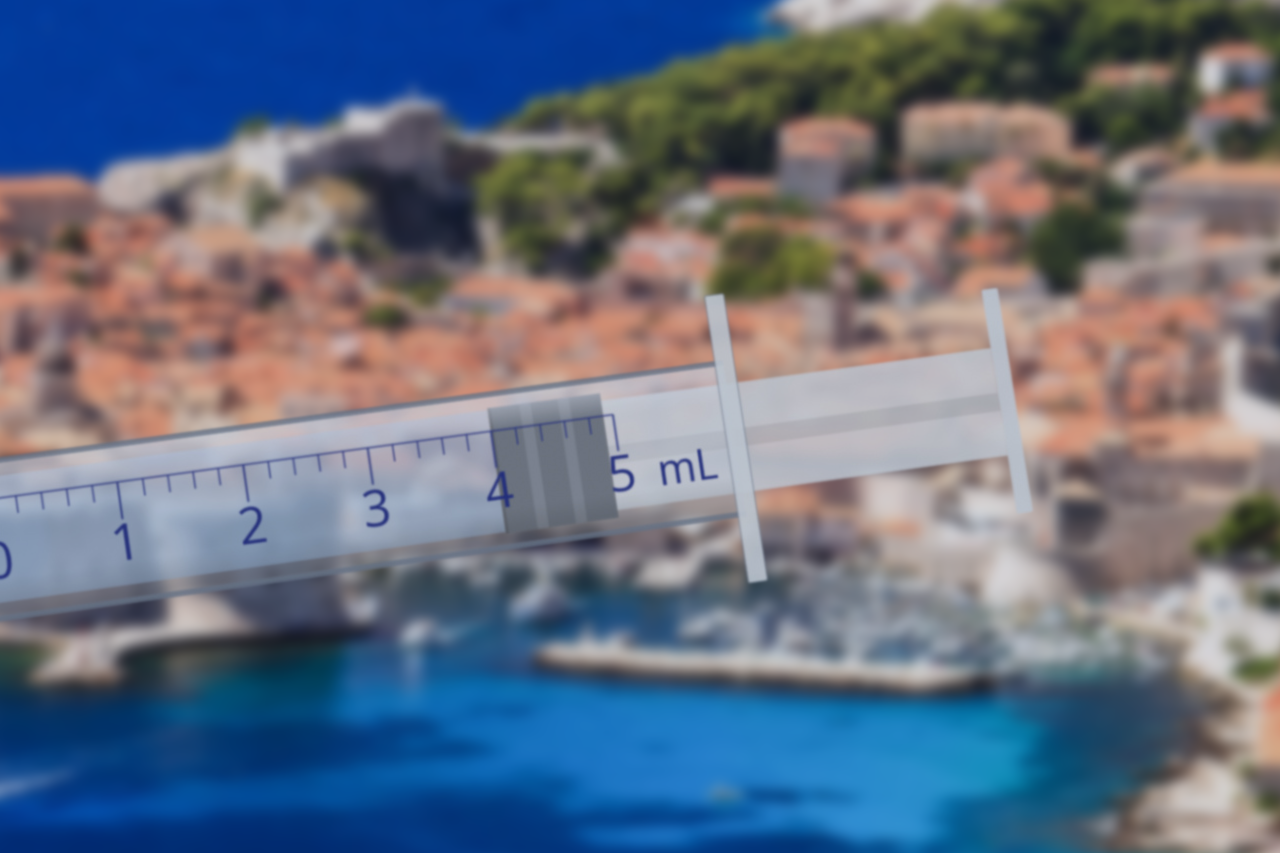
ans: 4,mL
